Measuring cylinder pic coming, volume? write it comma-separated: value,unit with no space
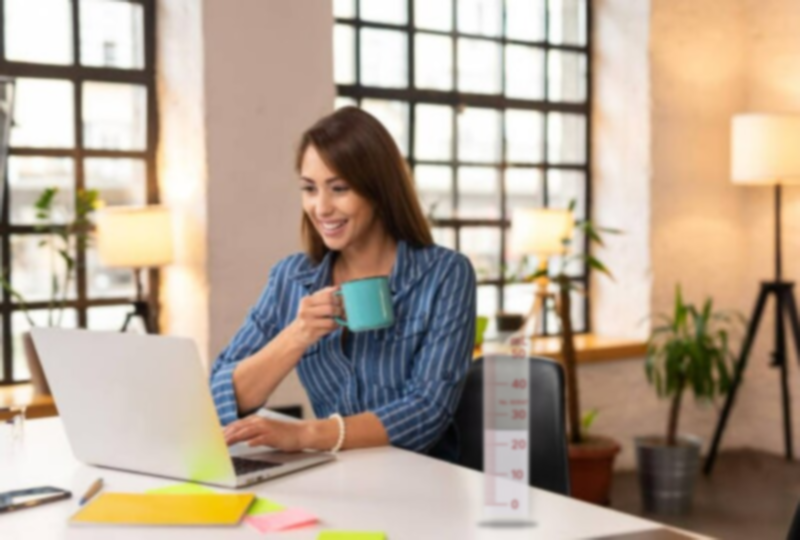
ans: 25,mL
